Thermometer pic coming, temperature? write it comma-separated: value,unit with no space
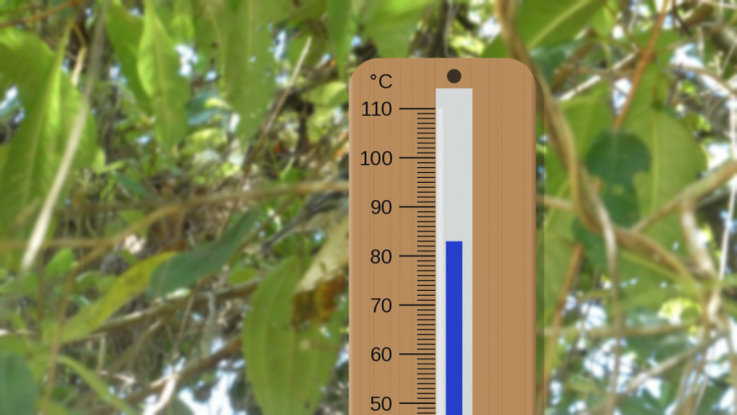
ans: 83,°C
